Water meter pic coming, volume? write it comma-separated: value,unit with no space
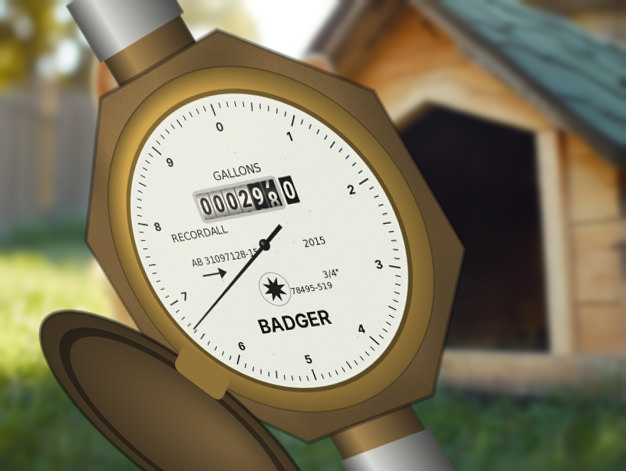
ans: 2976.6,gal
